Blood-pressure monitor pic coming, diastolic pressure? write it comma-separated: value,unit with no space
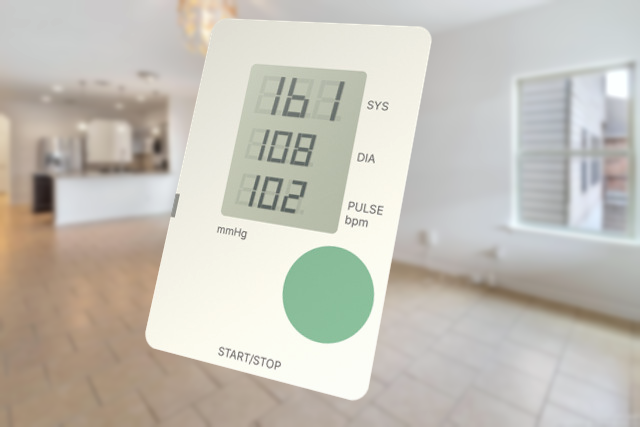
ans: 108,mmHg
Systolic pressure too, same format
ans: 161,mmHg
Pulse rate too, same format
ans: 102,bpm
